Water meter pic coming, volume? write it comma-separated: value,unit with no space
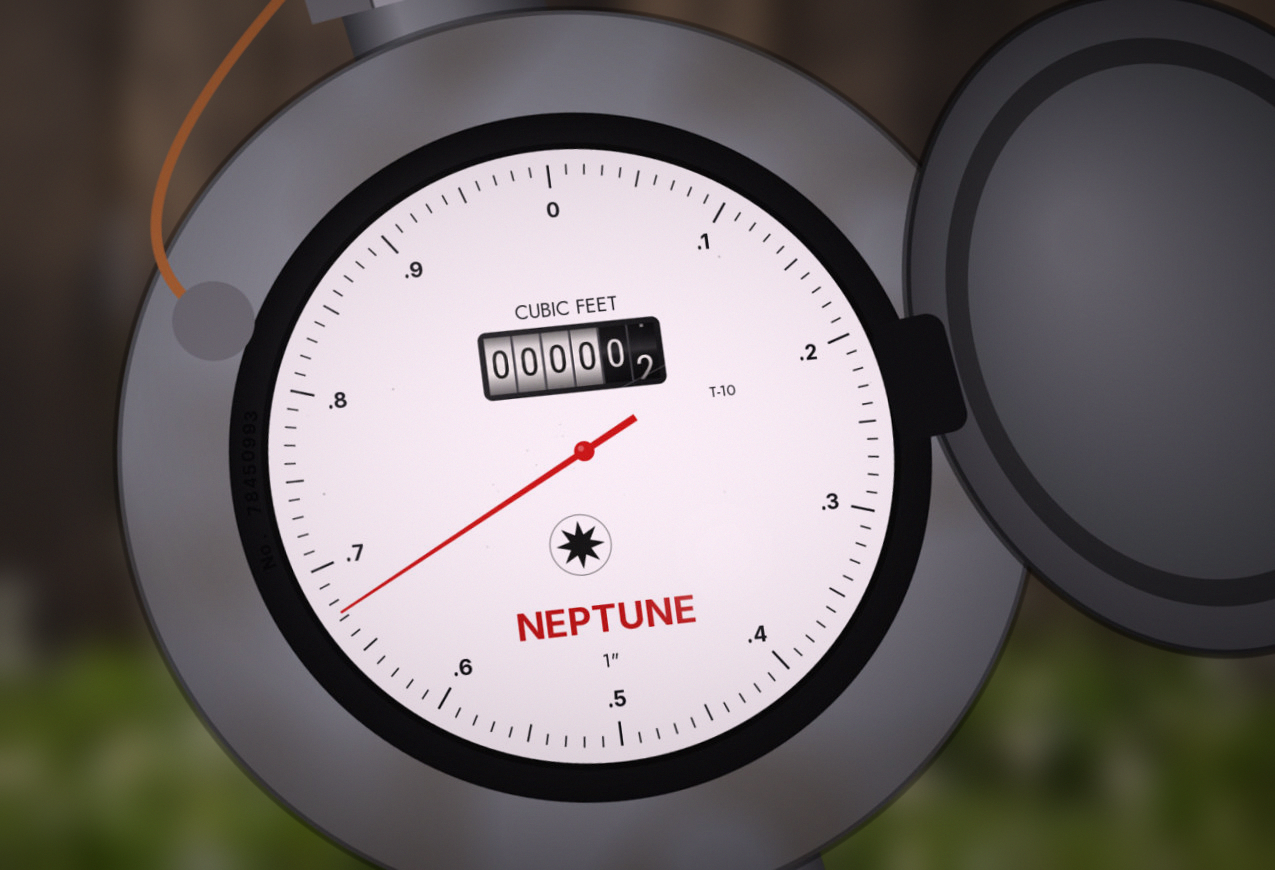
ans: 1.67,ft³
